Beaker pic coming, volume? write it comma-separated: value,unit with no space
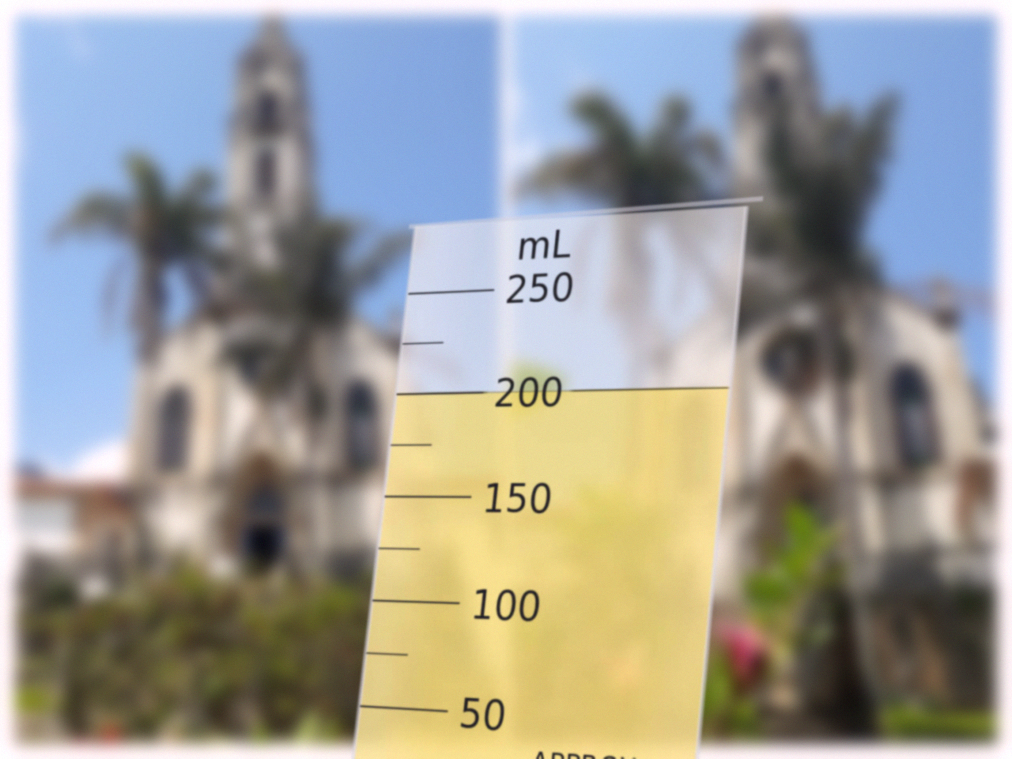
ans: 200,mL
